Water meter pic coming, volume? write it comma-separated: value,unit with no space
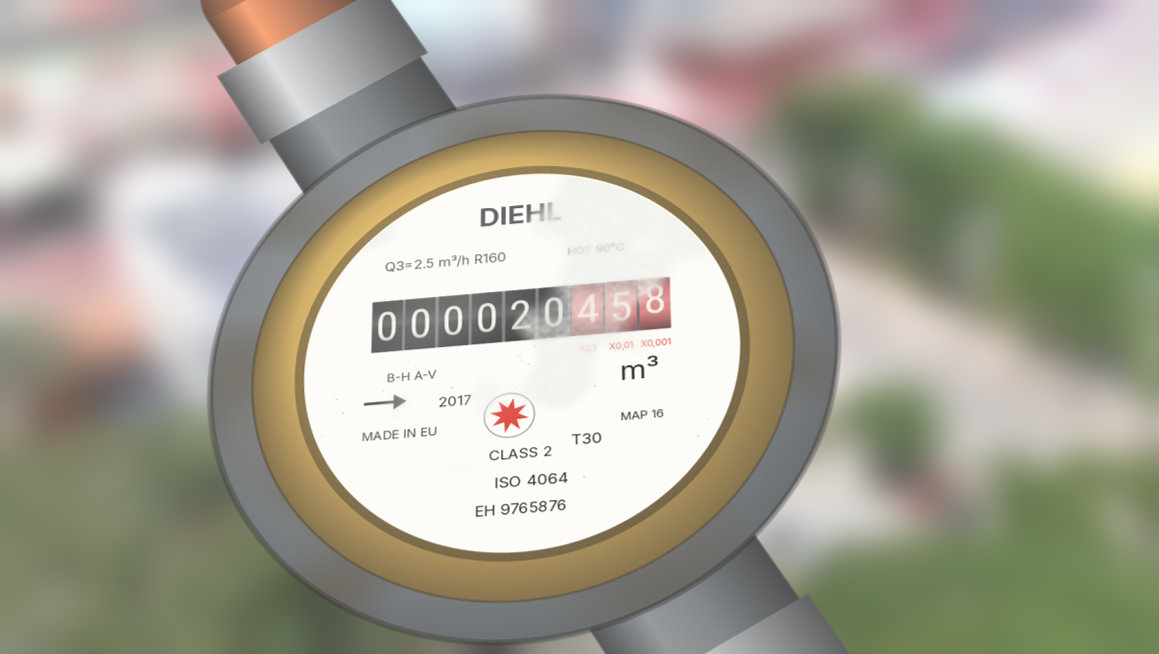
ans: 20.458,m³
